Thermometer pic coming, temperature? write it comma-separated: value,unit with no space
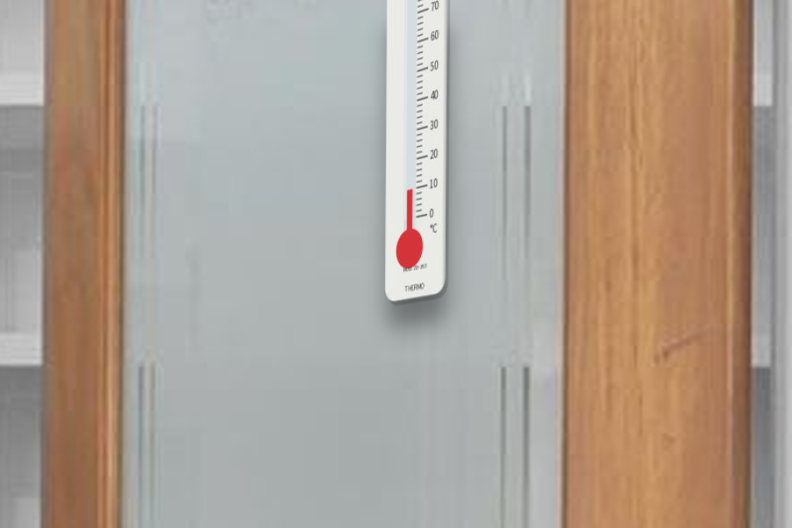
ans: 10,°C
